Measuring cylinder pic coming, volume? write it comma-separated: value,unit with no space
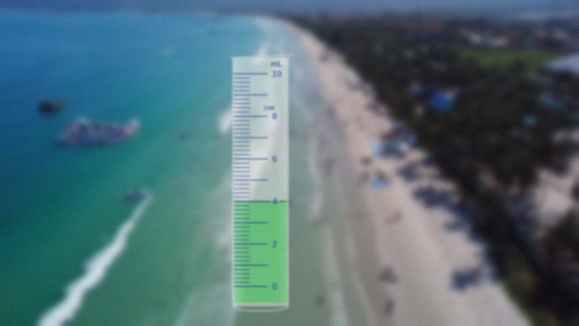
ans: 4,mL
